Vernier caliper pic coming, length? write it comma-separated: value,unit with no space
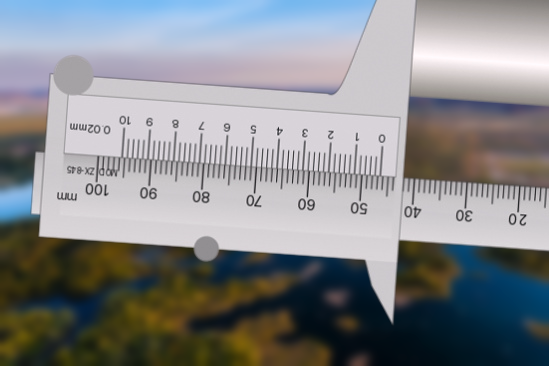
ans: 46.5,mm
